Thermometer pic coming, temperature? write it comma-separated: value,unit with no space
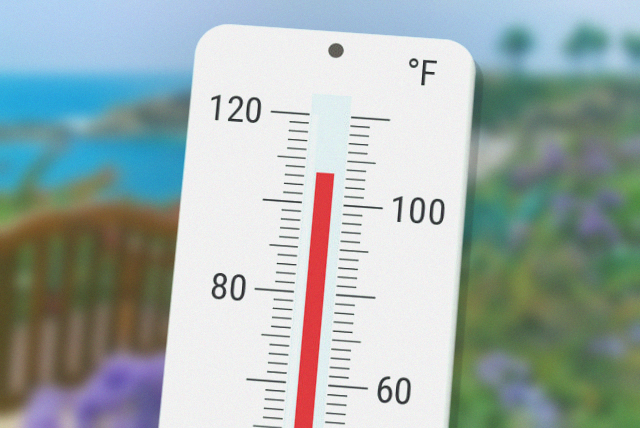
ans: 107,°F
